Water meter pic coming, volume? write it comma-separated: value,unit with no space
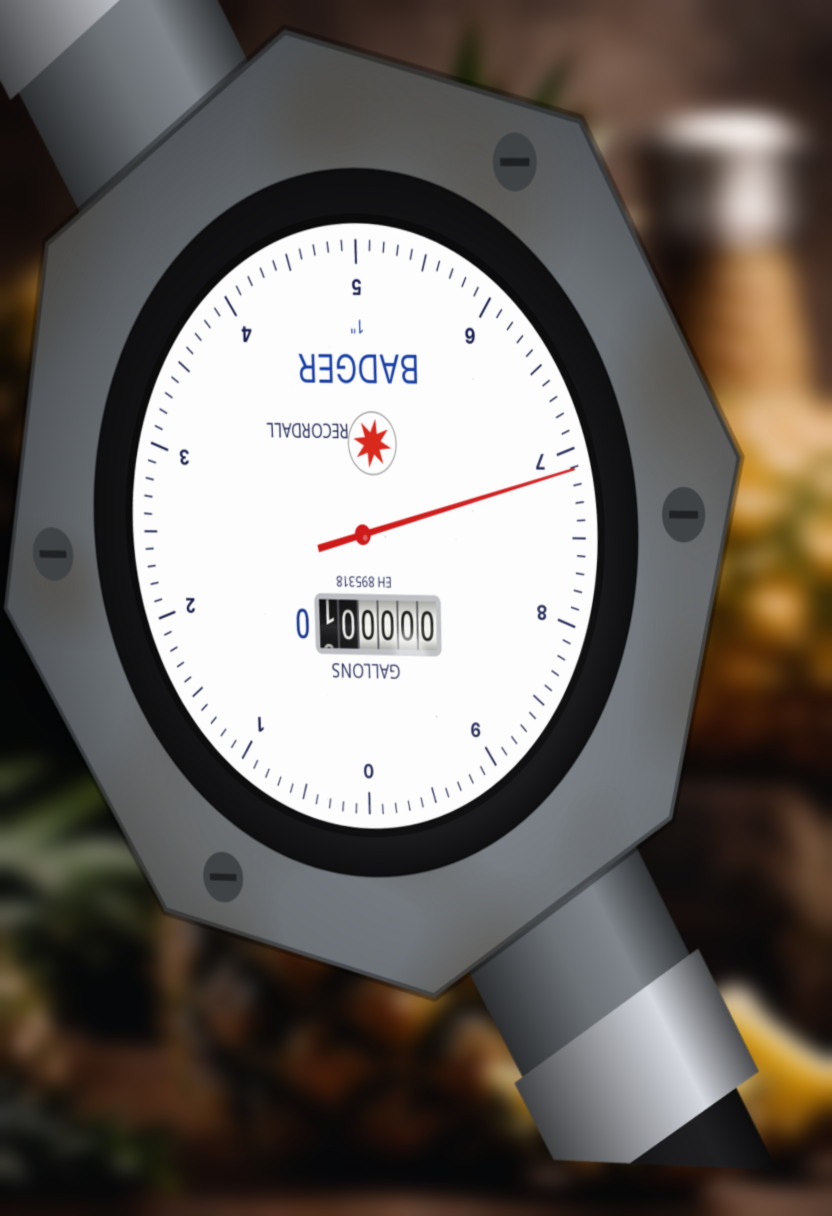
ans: 7.1,gal
